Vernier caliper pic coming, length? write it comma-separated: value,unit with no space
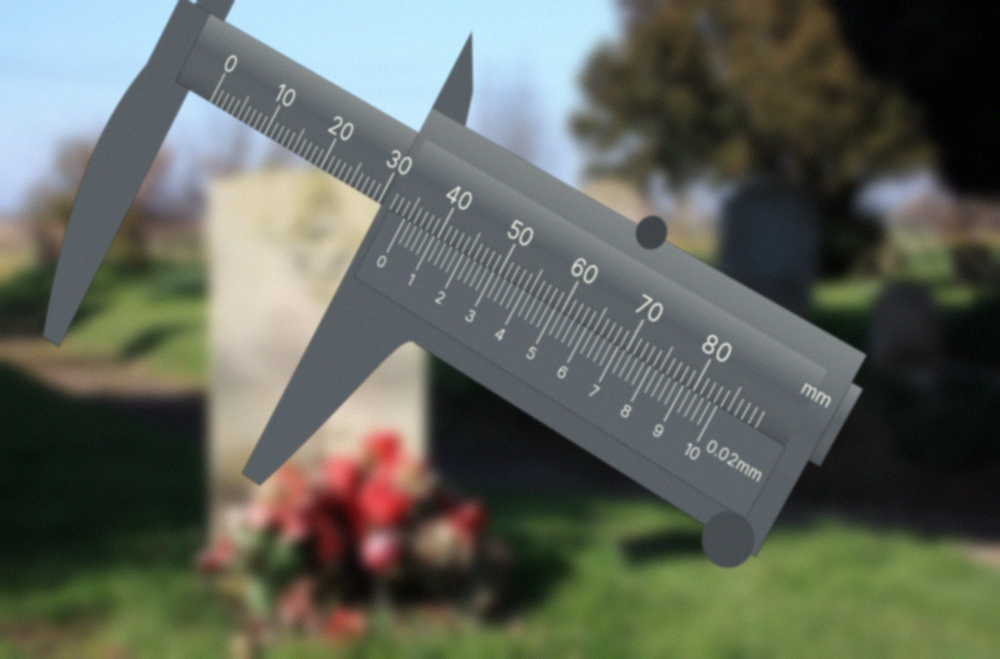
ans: 34.5,mm
